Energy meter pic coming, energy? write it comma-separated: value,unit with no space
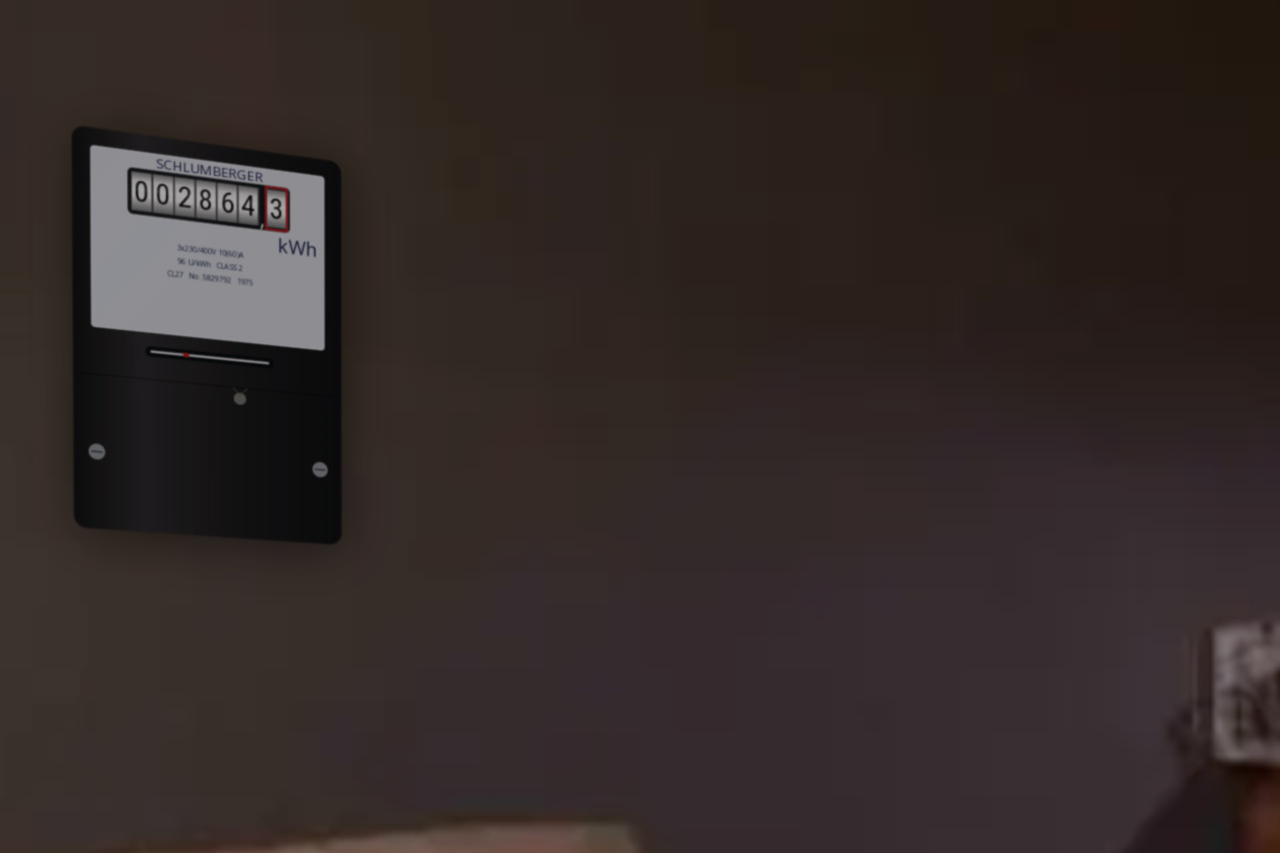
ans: 2864.3,kWh
